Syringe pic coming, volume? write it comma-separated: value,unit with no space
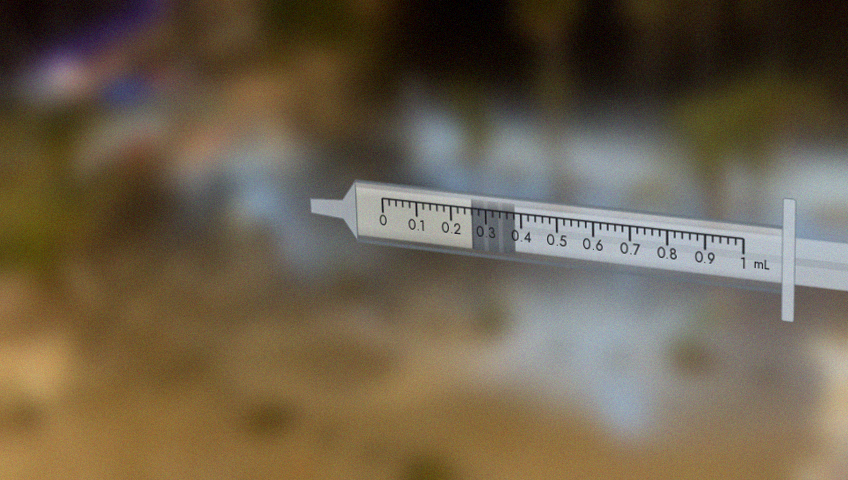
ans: 0.26,mL
